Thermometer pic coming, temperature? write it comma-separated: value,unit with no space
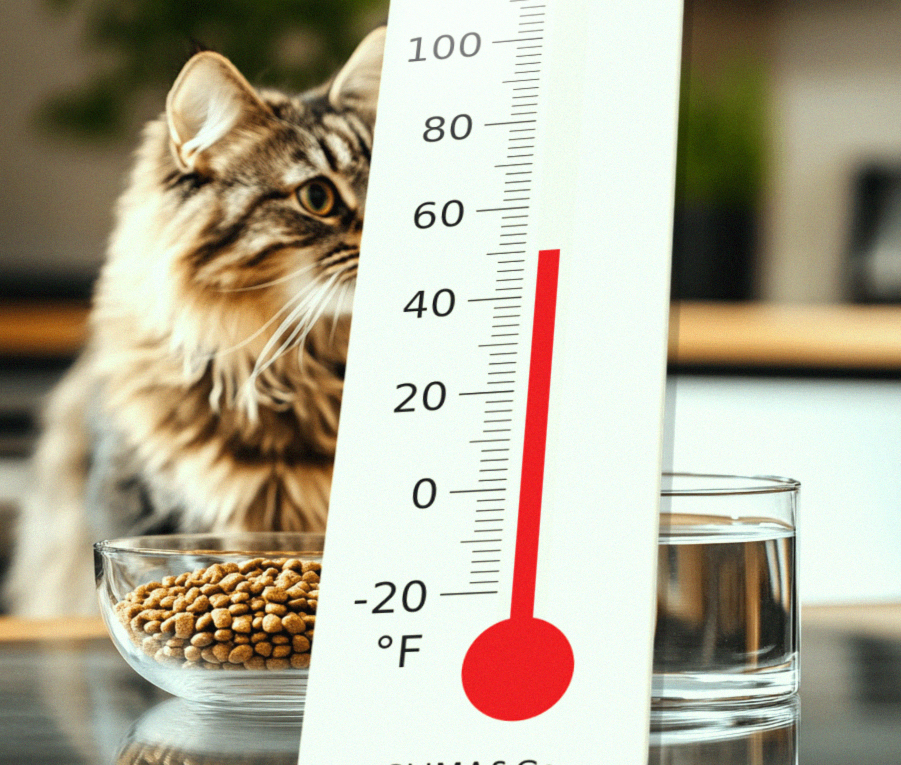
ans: 50,°F
